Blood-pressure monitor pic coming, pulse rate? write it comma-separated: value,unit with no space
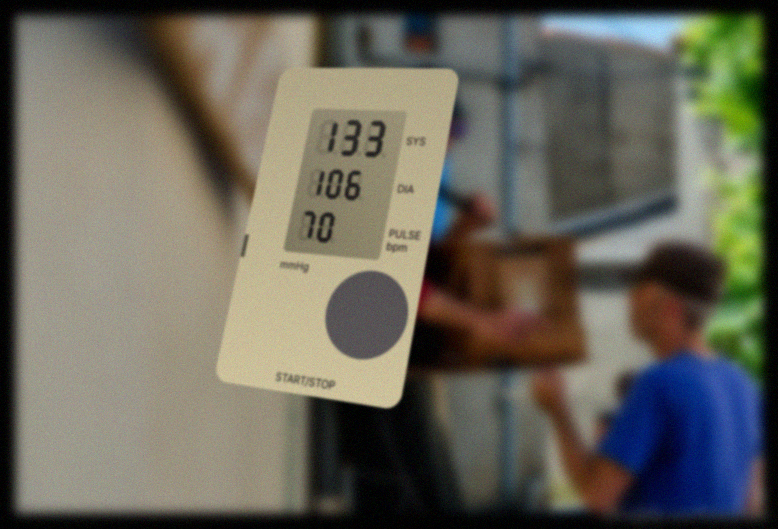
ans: 70,bpm
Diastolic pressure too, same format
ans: 106,mmHg
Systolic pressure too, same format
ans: 133,mmHg
